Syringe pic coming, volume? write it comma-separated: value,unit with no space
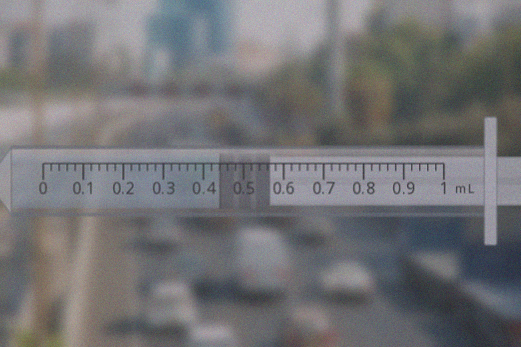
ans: 0.44,mL
